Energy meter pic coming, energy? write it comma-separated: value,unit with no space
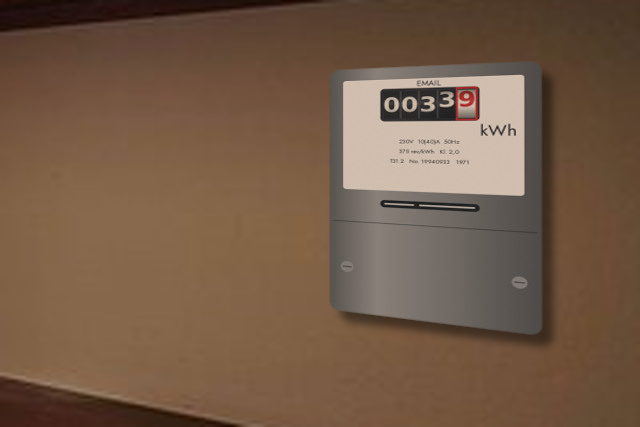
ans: 33.9,kWh
